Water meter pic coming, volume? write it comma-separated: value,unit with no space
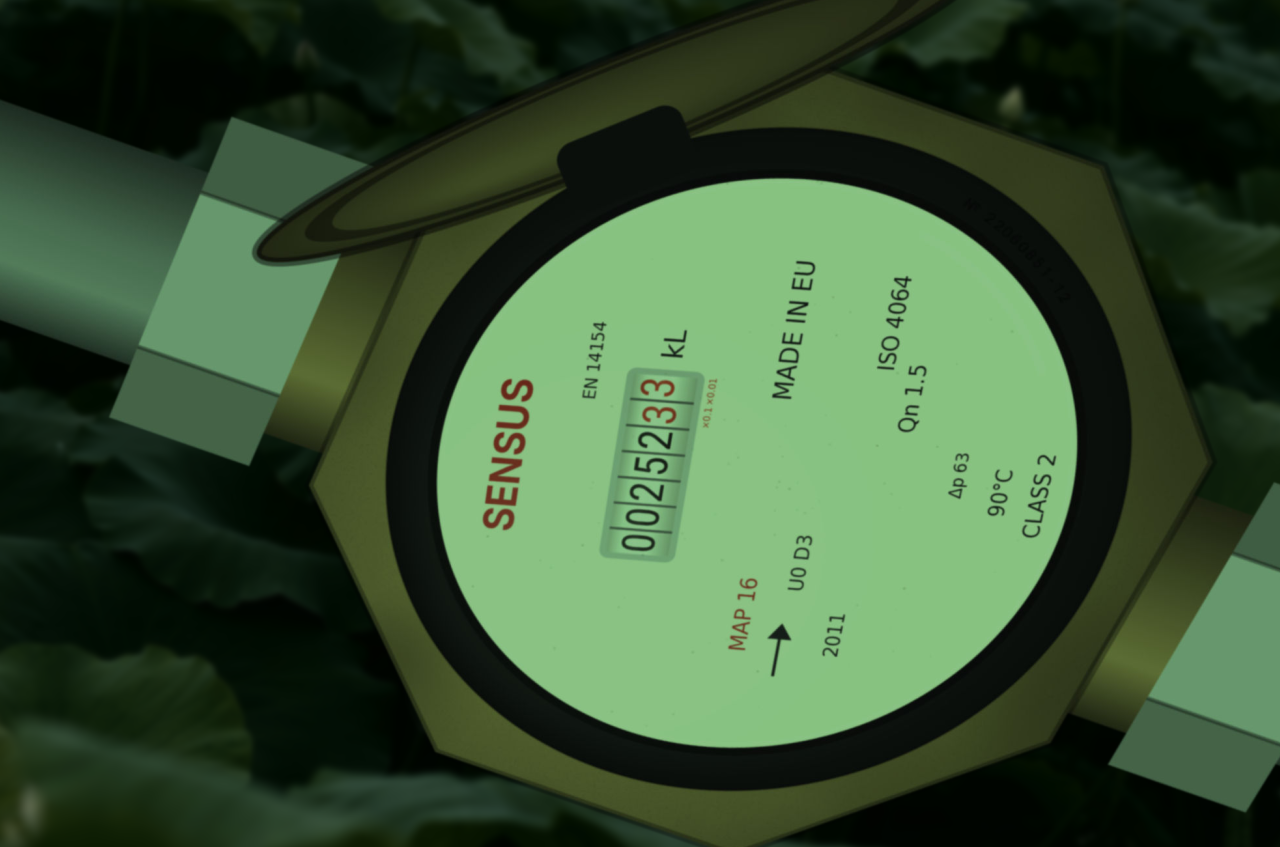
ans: 252.33,kL
